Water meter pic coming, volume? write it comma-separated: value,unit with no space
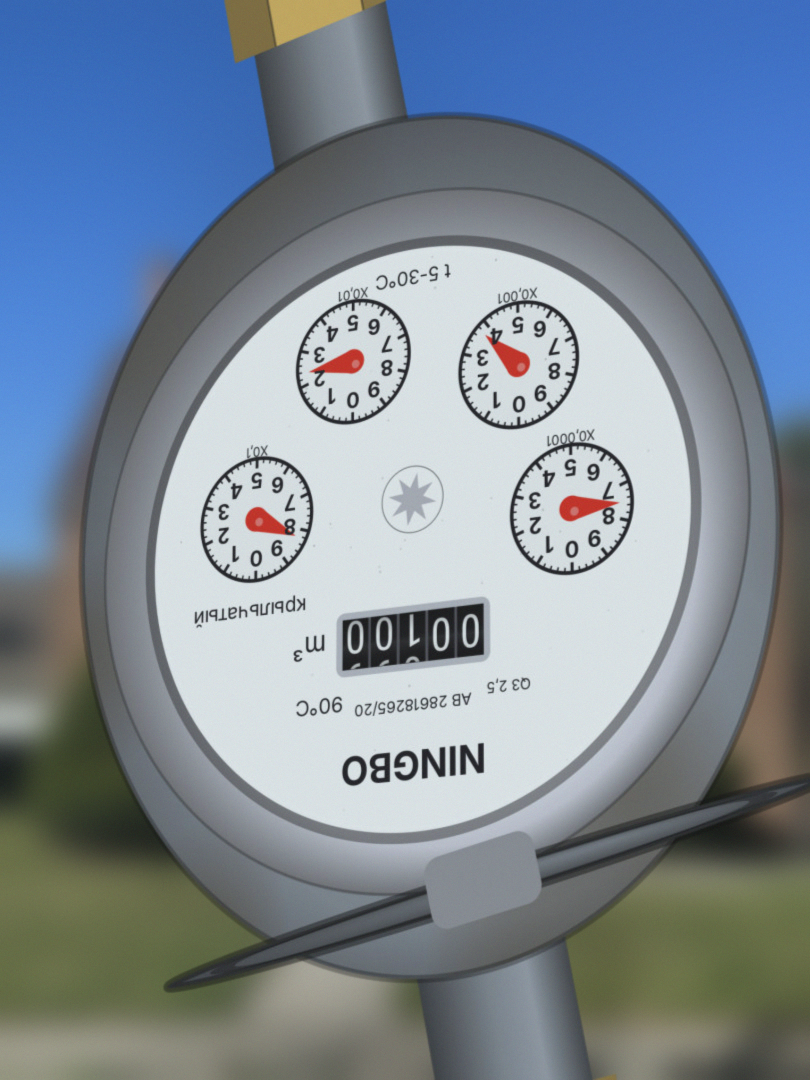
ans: 99.8237,m³
